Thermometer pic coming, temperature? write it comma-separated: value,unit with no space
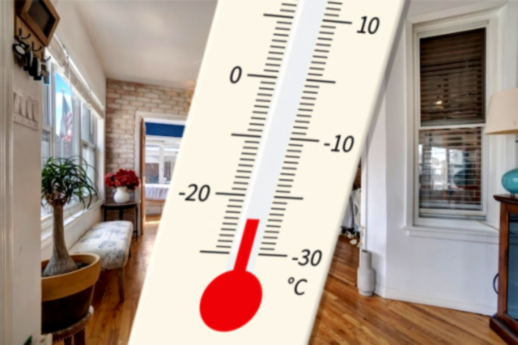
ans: -24,°C
